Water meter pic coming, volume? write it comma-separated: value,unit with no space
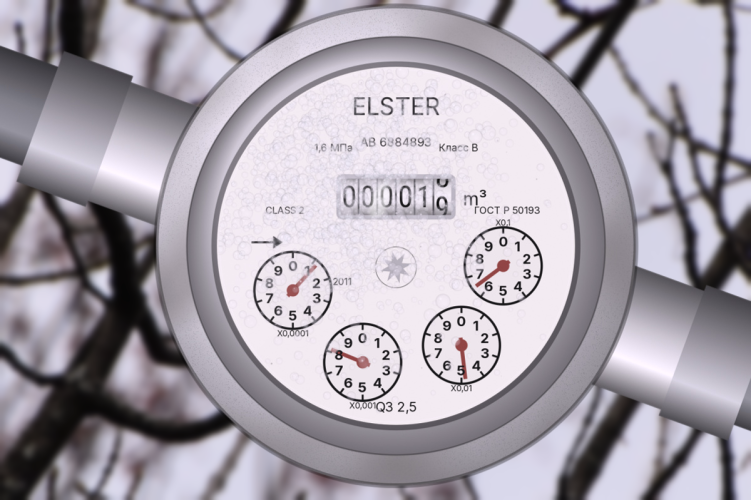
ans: 18.6481,m³
